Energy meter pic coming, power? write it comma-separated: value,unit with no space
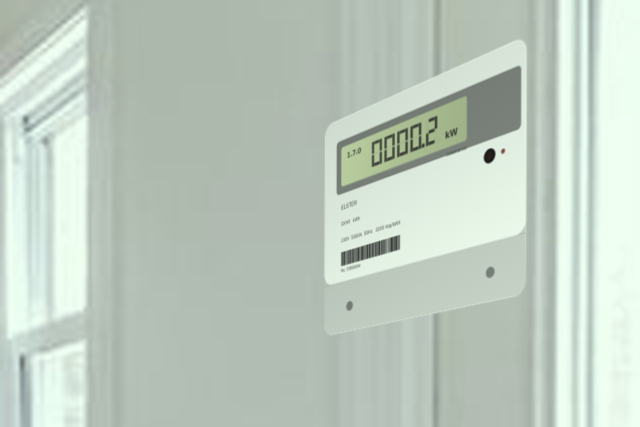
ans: 0.2,kW
